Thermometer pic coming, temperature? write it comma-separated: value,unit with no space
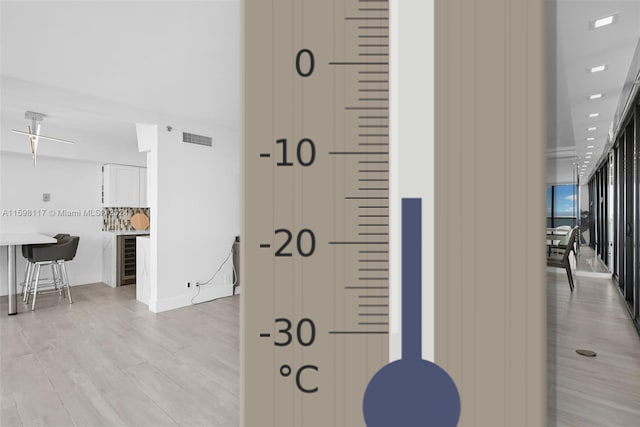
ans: -15,°C
